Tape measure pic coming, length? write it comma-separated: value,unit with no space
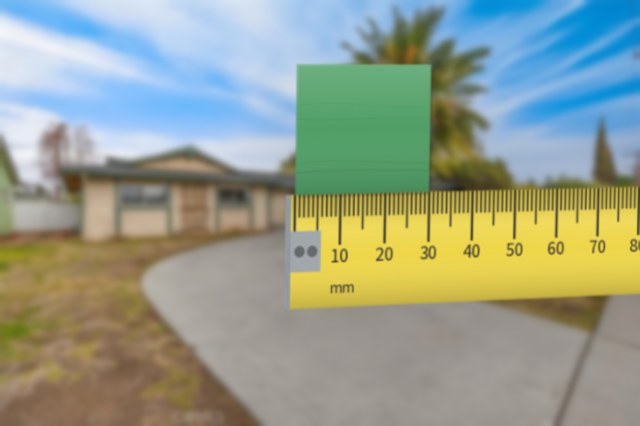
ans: 30,mm
